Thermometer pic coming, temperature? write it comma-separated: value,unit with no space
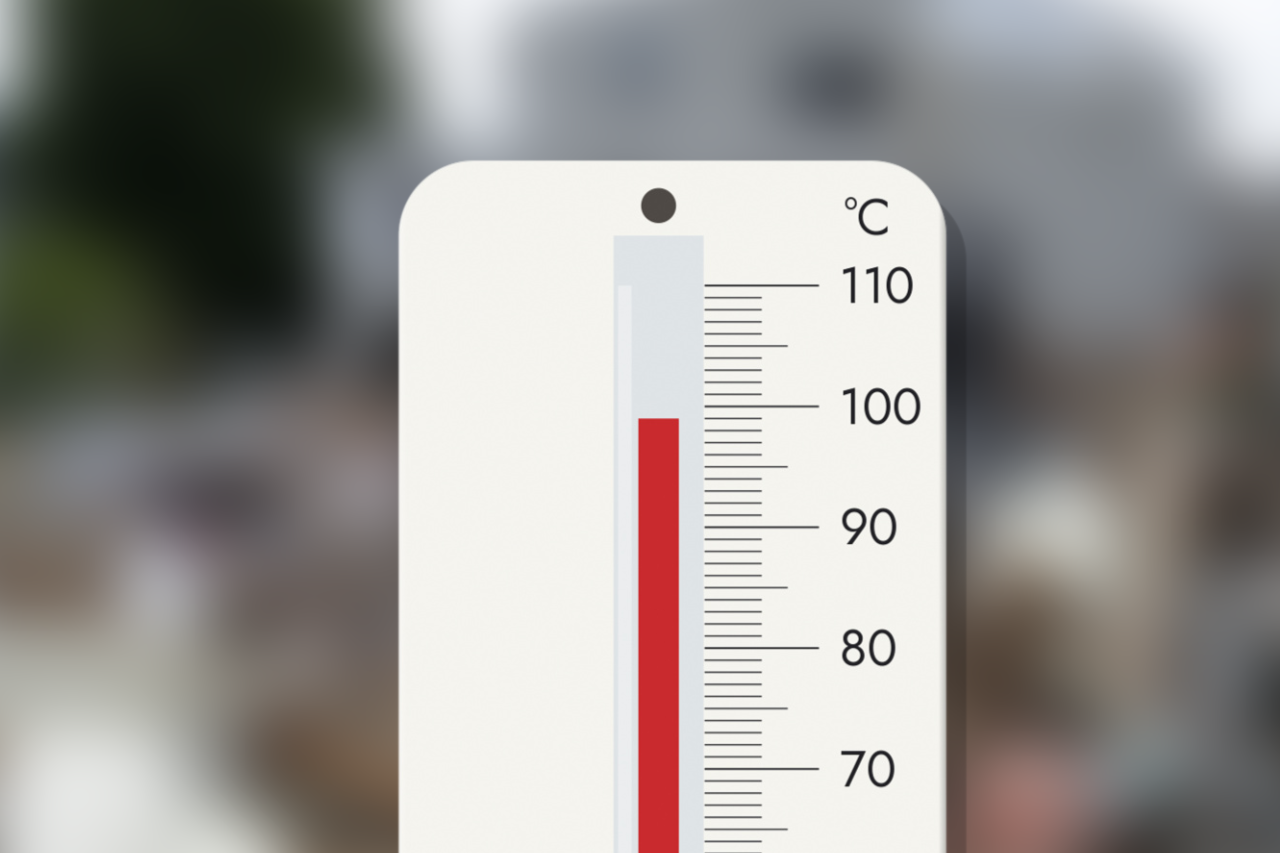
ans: 99,°C
